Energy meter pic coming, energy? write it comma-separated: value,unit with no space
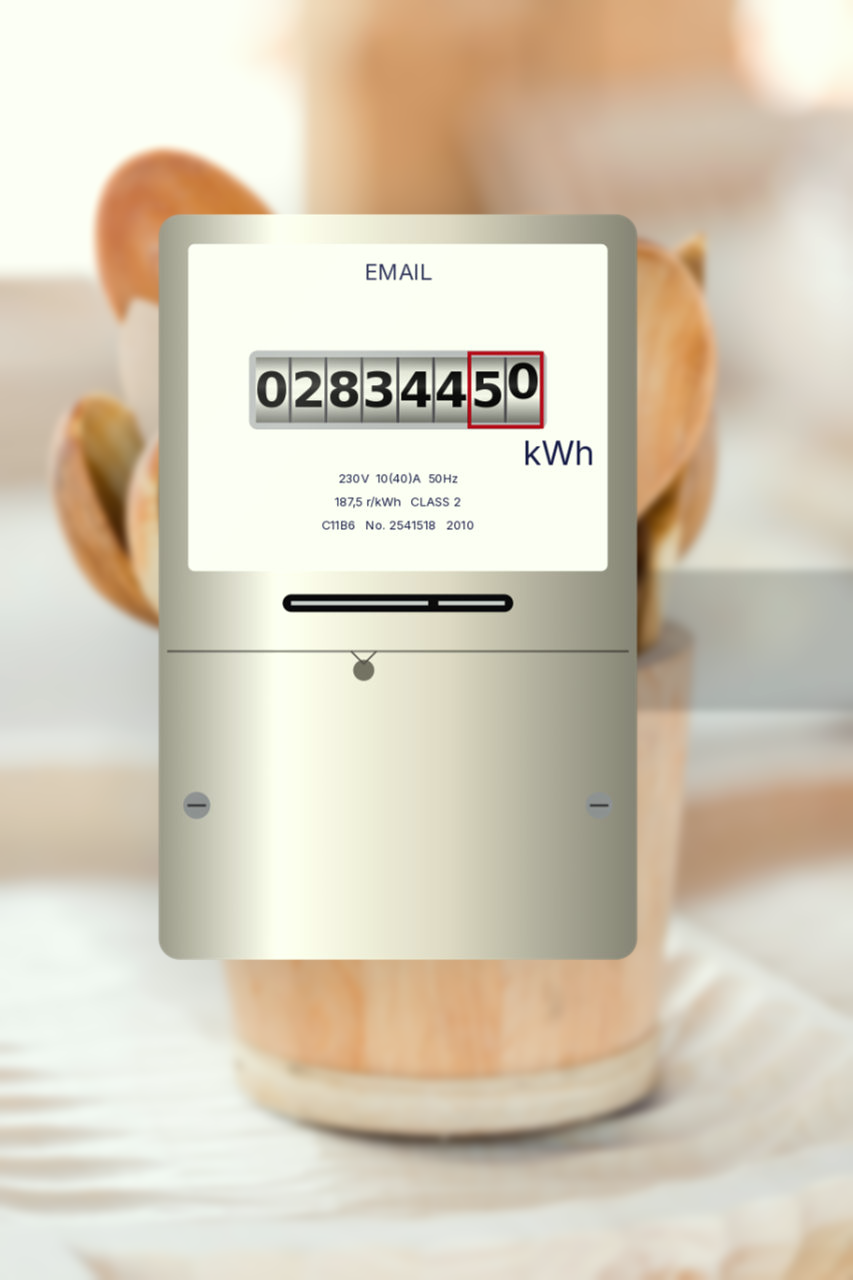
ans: 28344.50,kWh
